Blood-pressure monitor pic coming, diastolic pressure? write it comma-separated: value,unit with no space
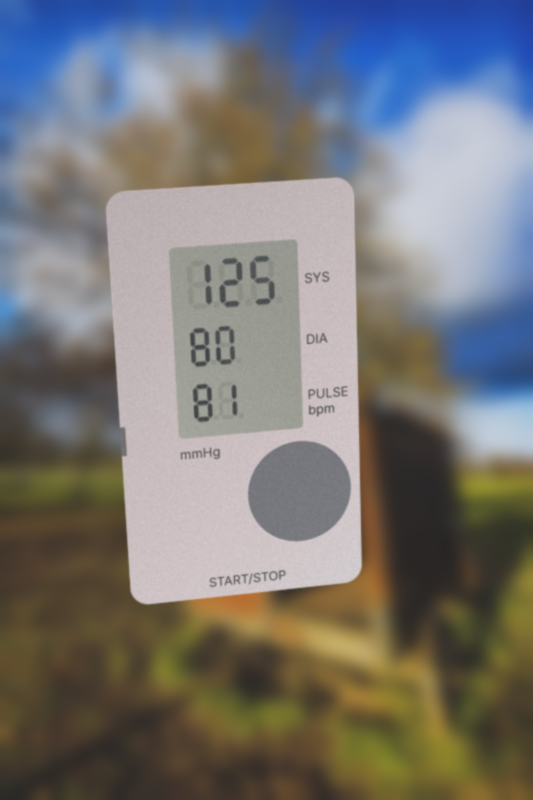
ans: 80,mmHg
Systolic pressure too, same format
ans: 125,mmHg
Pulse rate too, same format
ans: 81,bpm
